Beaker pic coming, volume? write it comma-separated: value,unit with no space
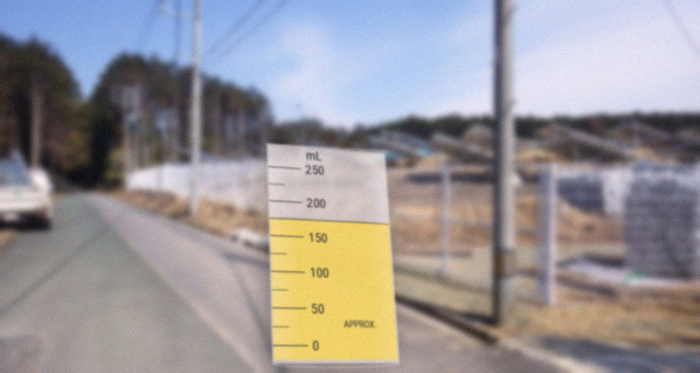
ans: 175,mL
